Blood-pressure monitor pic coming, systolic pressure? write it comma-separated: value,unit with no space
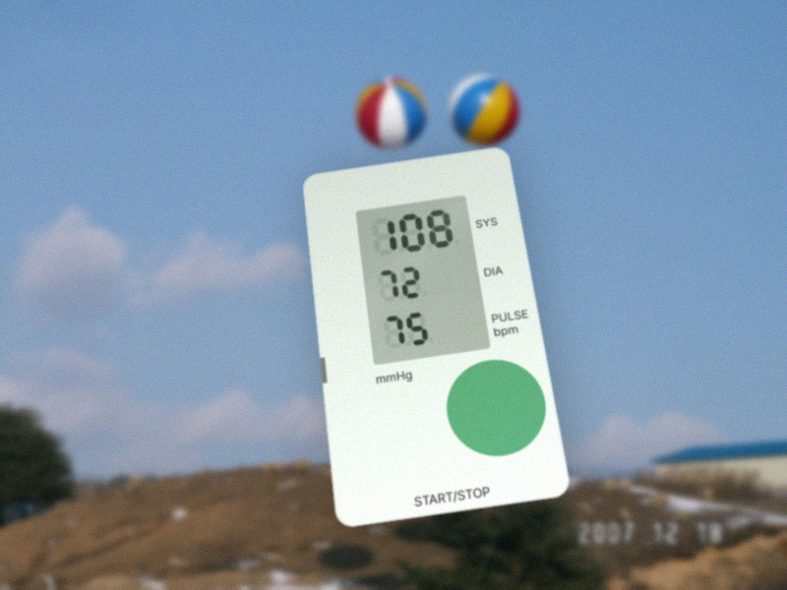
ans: 108,mmHg
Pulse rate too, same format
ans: 75,bpm
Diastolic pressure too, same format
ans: 72,mmHg
